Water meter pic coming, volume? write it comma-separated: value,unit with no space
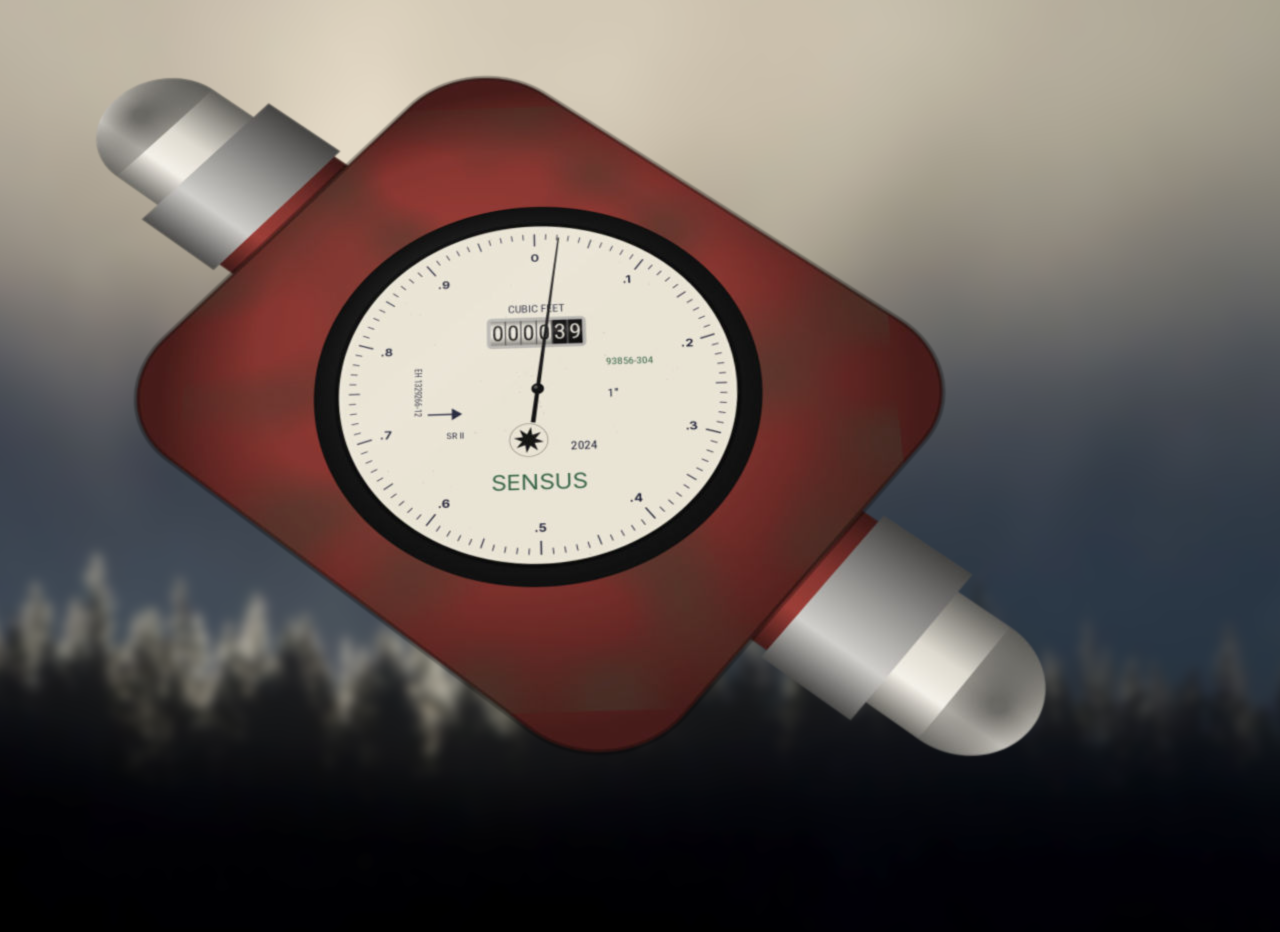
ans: 39.02,ft³
